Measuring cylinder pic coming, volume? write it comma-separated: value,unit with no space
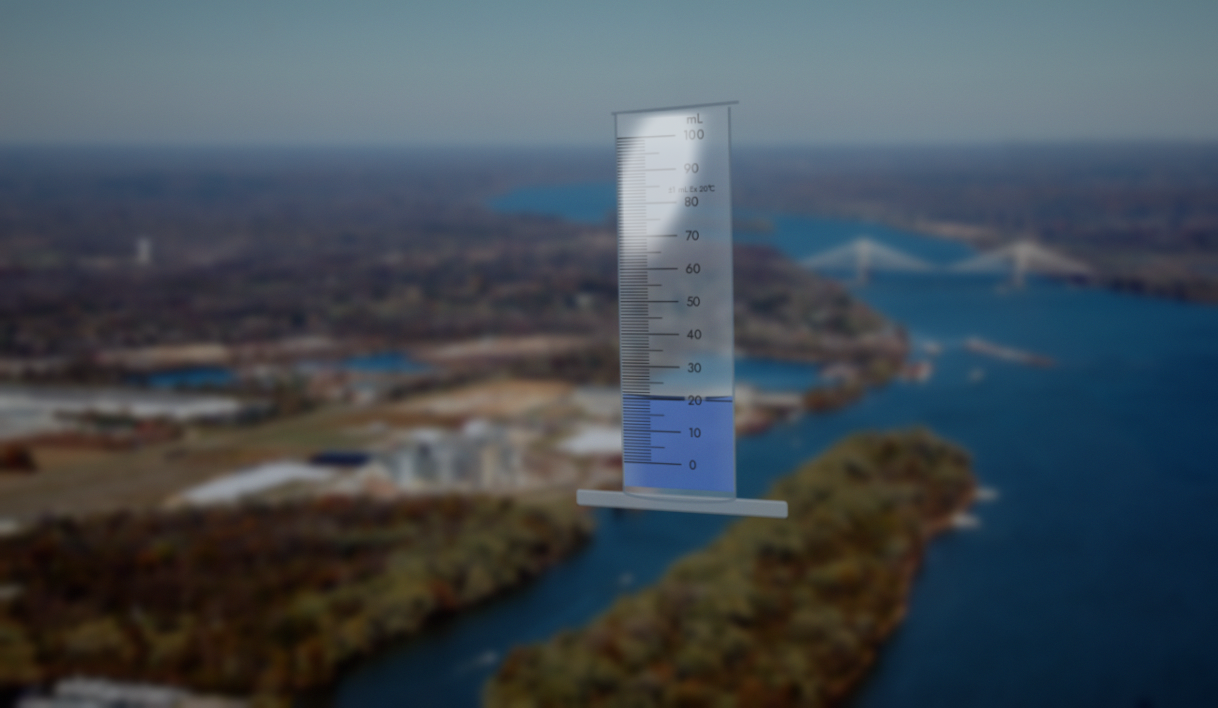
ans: 20,mL
